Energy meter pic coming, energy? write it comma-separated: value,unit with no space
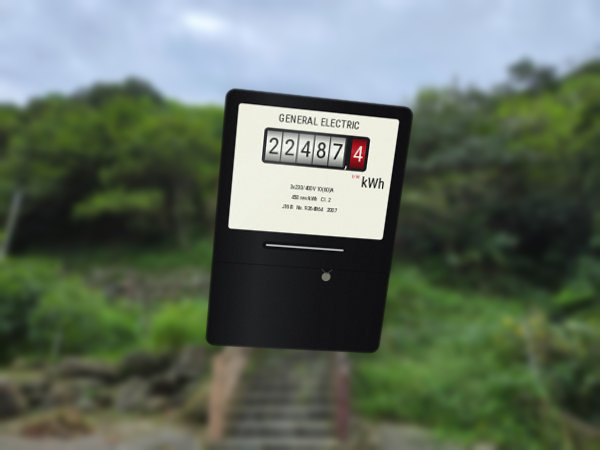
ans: 22487.4,kWh
